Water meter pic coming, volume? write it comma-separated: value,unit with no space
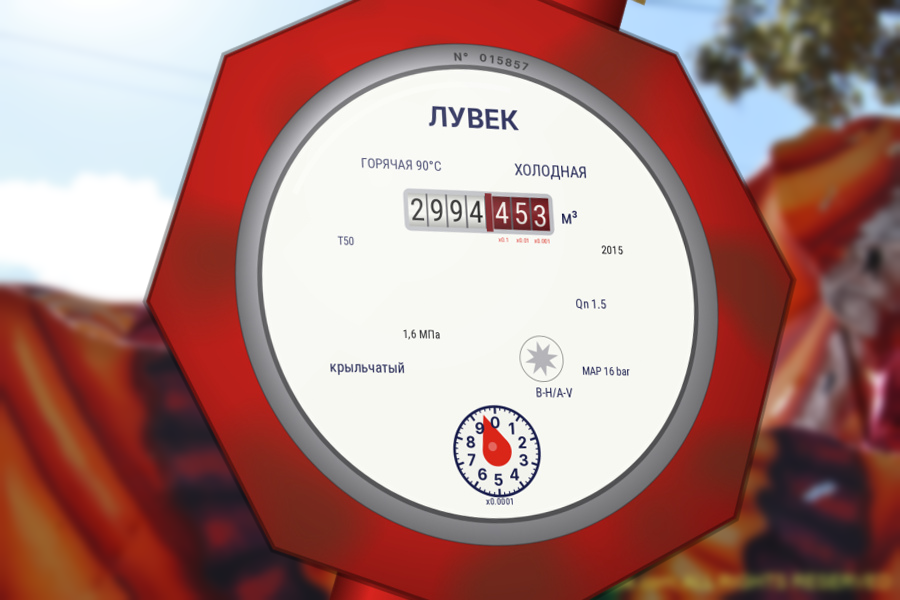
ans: 2994.4529,m³
